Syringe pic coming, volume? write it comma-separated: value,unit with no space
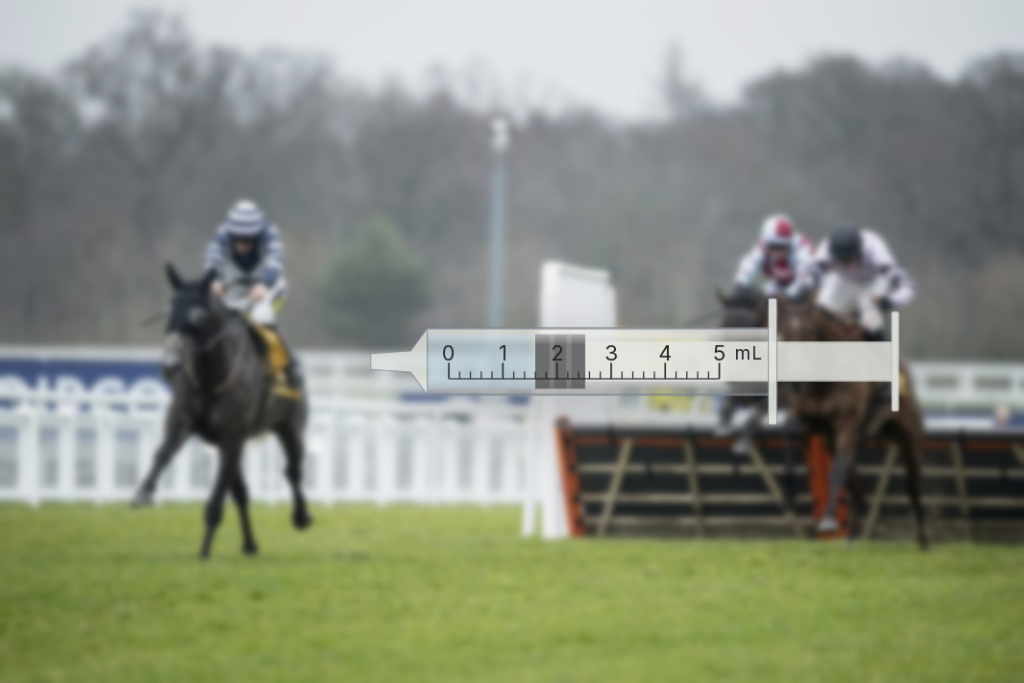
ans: 1.6,mL
